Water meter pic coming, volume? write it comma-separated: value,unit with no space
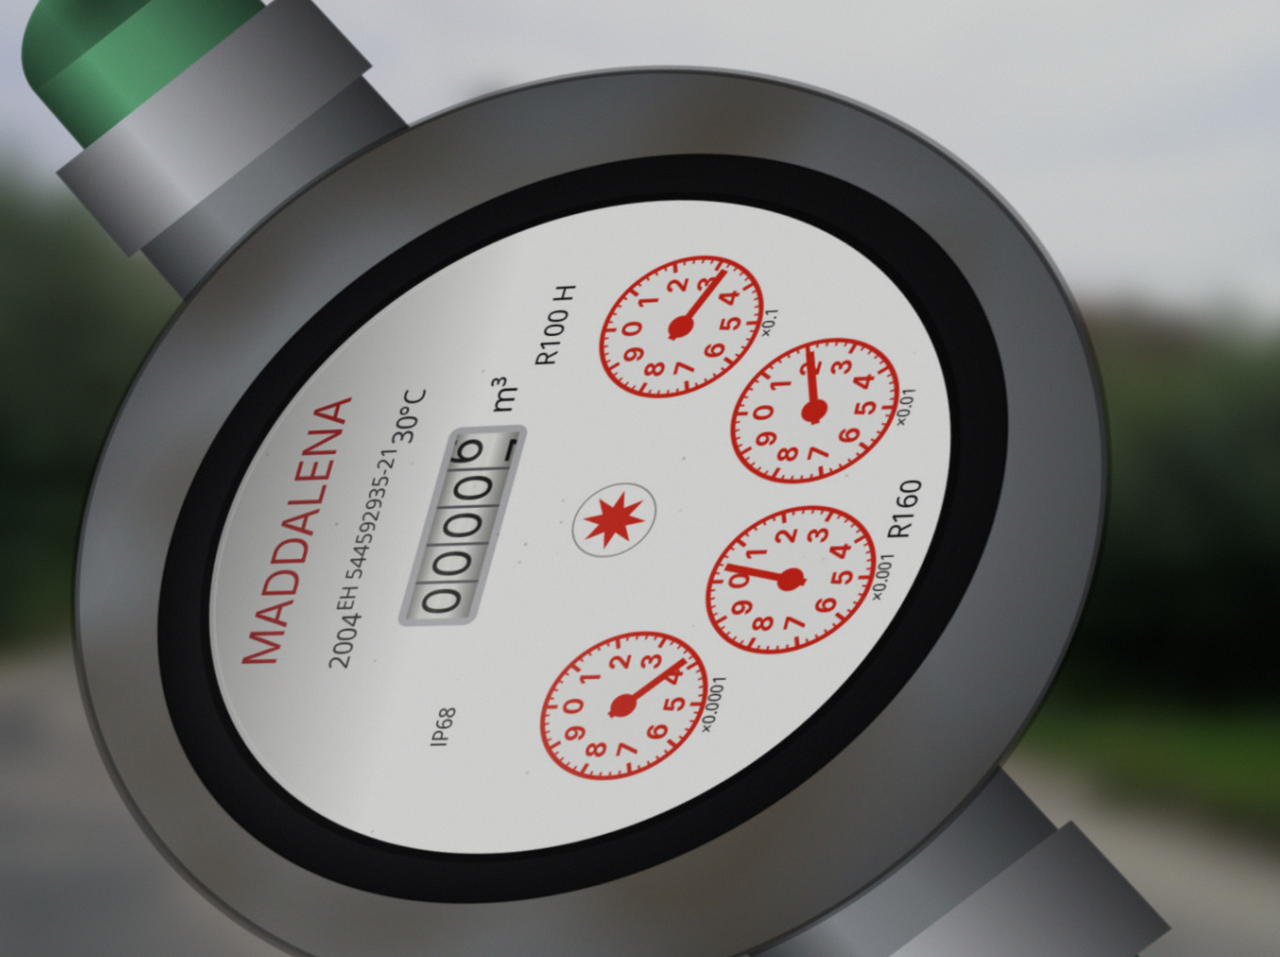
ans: 6.3203,m³
